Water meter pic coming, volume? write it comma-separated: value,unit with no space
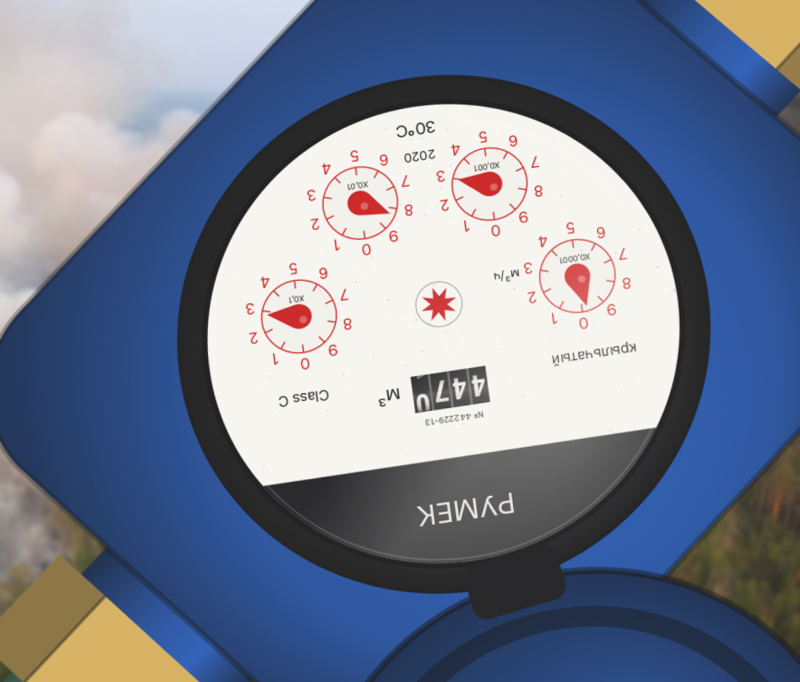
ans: 4470.2829,m³
